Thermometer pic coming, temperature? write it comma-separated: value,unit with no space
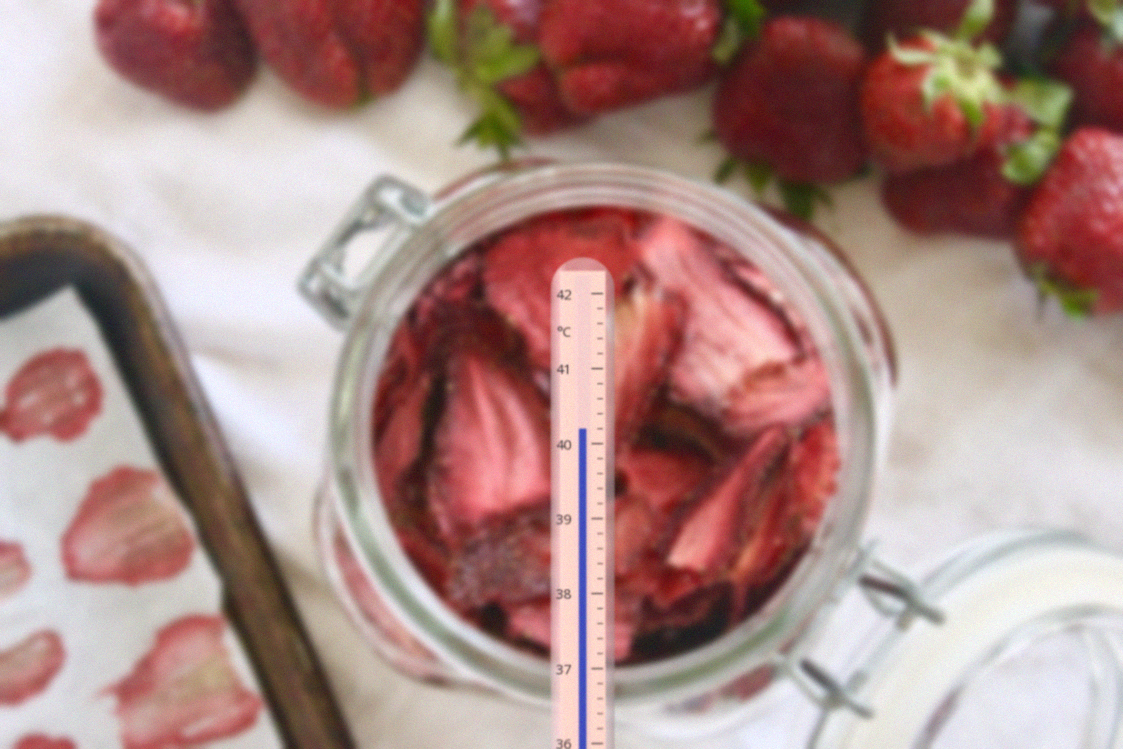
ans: 40.2,°C
